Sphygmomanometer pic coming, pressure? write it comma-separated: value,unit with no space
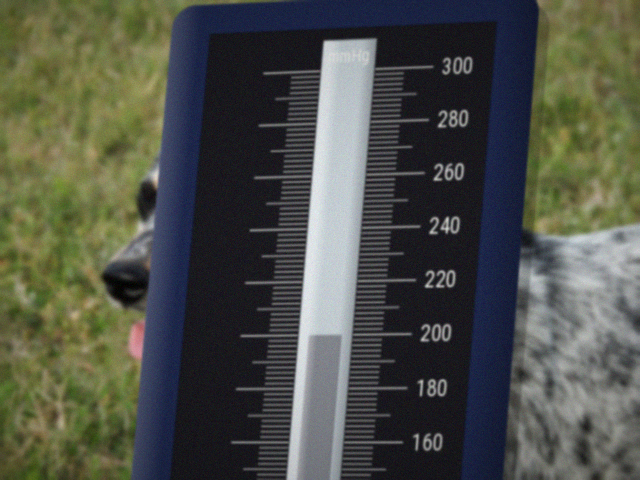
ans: 200,mmHg
